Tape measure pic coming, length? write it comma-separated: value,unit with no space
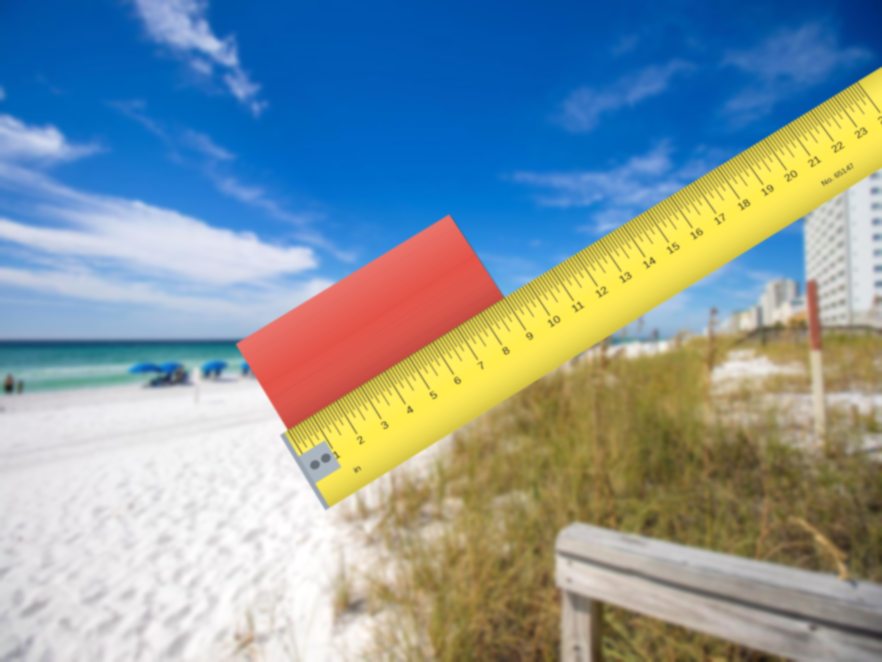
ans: 9,in
